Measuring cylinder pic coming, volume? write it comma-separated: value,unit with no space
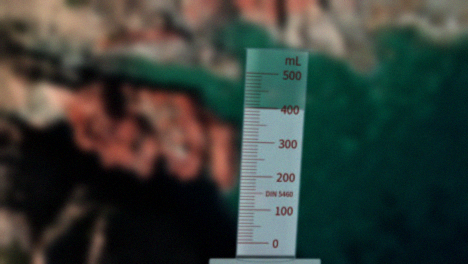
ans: 400,mL
